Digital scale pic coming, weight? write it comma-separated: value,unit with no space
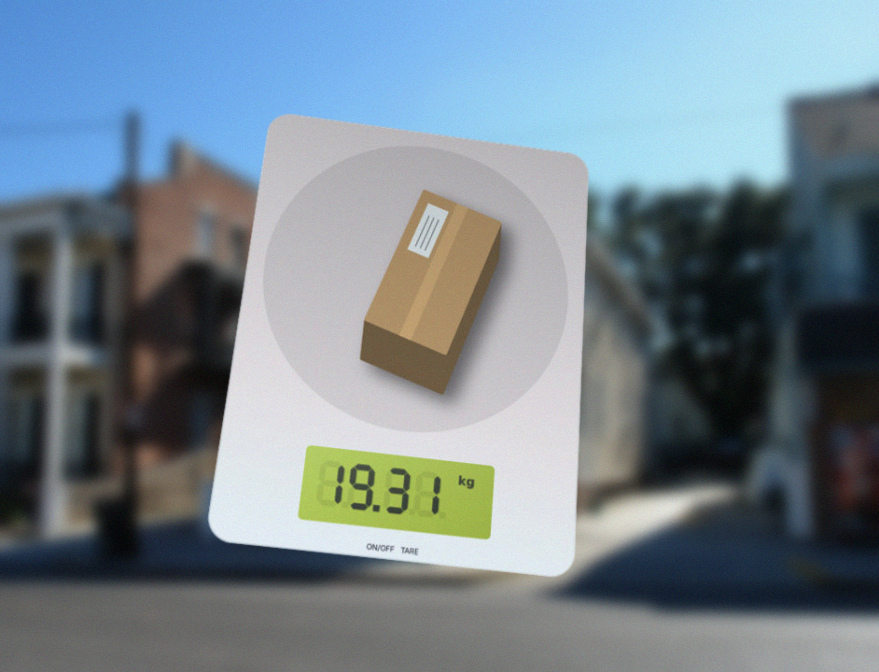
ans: 19.31,kg
